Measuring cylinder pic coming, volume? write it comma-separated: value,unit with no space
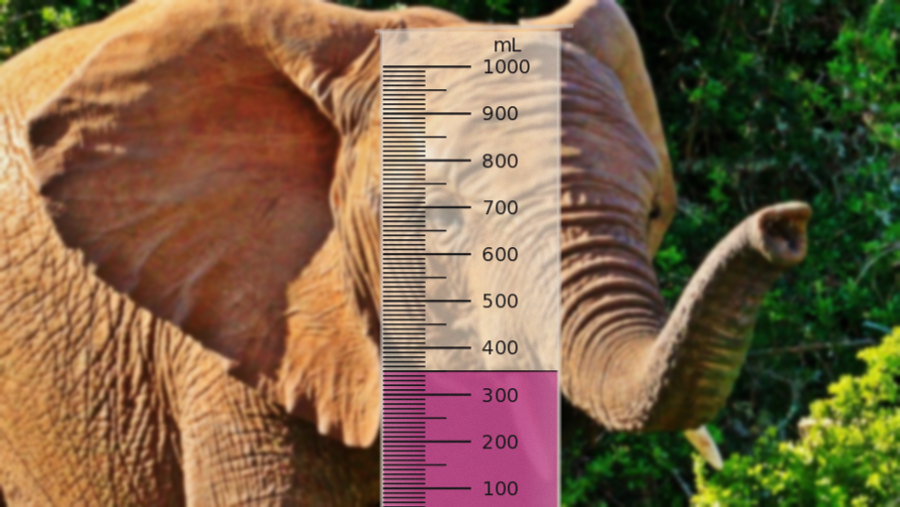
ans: 350,mL
